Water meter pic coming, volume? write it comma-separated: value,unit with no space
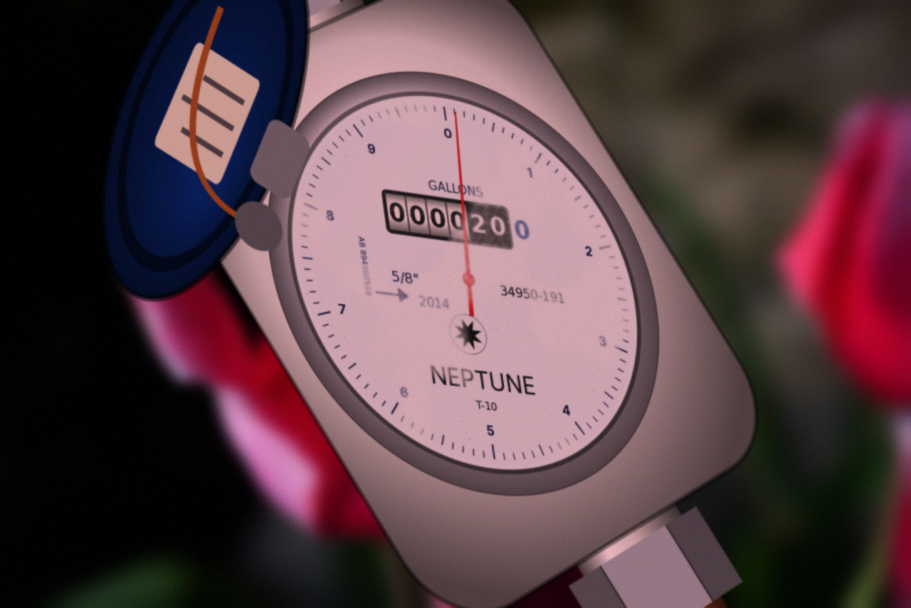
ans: 200.1,gal
